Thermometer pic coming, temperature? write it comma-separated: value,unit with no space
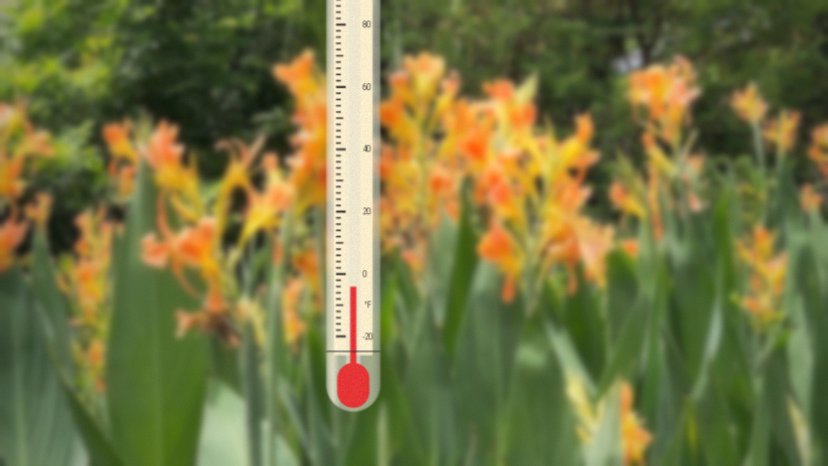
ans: -4,°F
